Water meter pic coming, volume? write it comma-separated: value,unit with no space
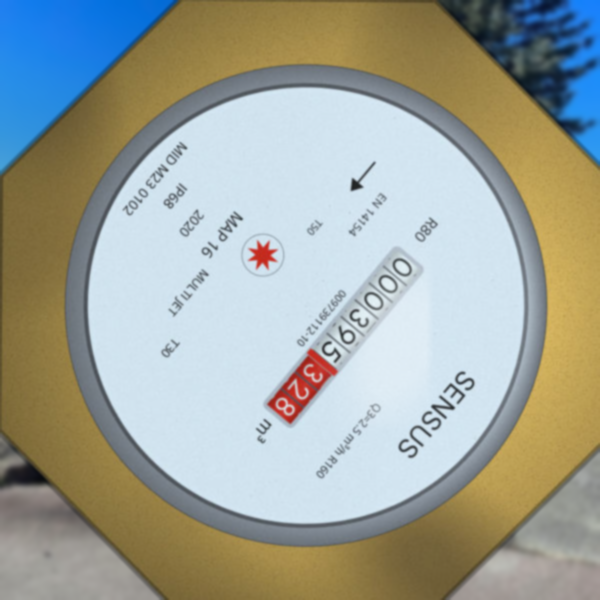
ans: 395.328,m³
